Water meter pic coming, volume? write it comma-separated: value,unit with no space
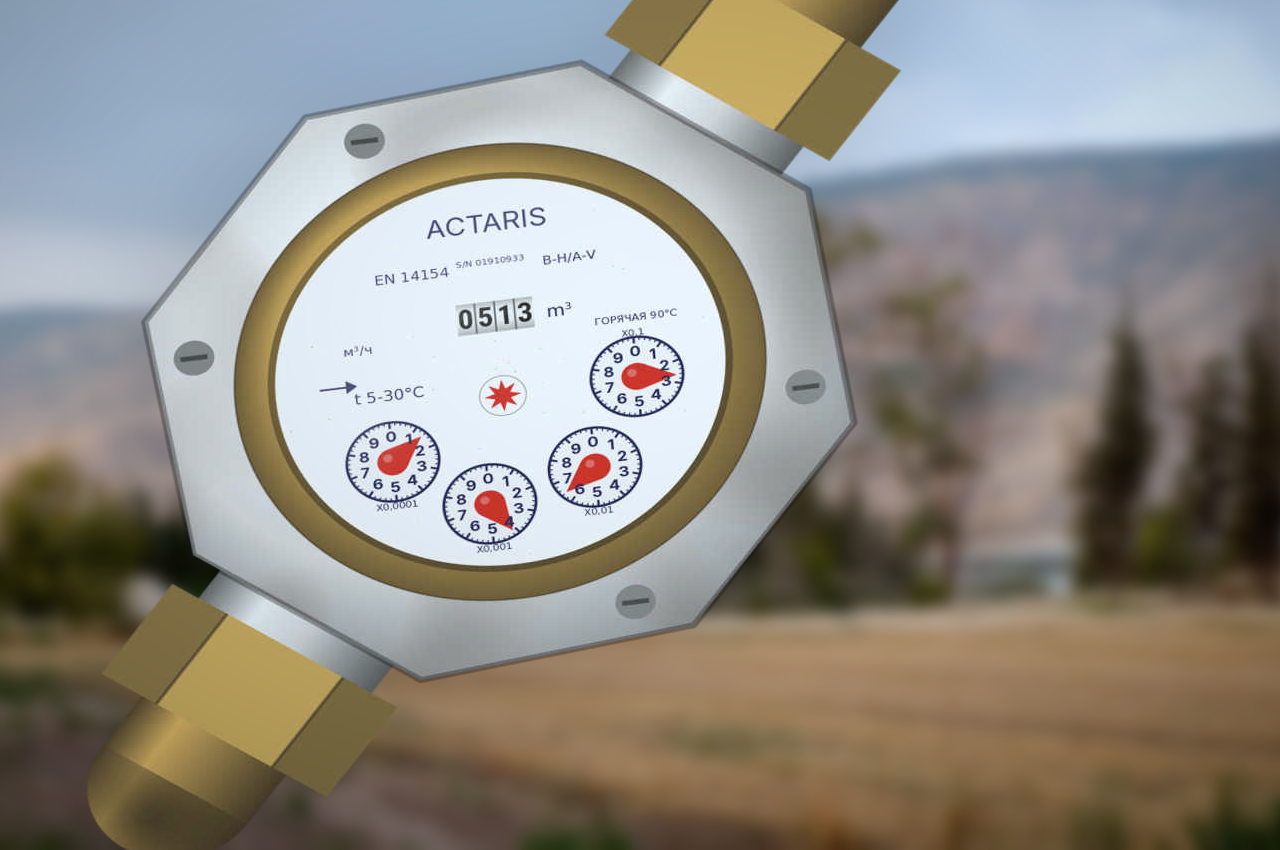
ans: 513.2641,m³
